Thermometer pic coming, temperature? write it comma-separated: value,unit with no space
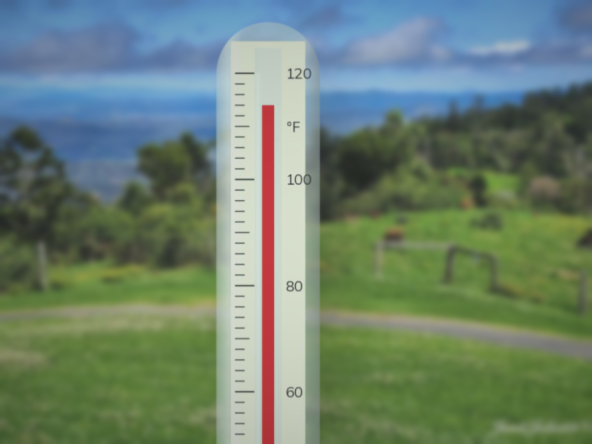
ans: 114,°F
